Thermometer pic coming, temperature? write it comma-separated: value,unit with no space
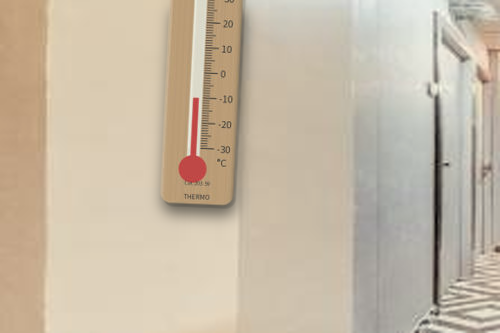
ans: -10,°C
